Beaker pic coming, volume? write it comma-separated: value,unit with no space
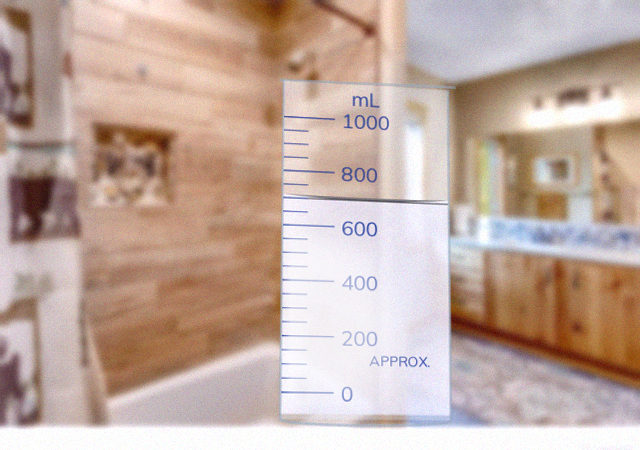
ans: 700,mL
